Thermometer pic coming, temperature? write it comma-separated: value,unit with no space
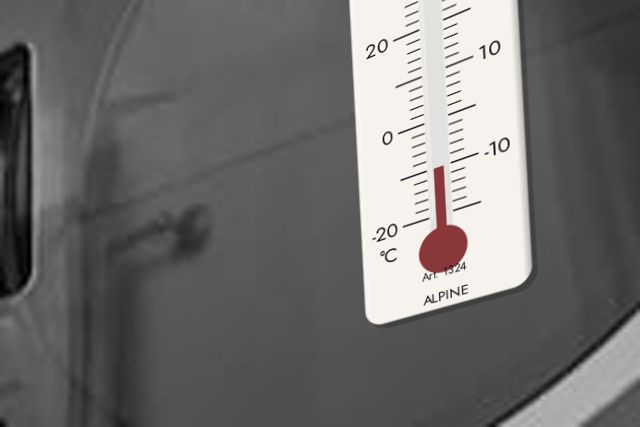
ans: -10,°C
